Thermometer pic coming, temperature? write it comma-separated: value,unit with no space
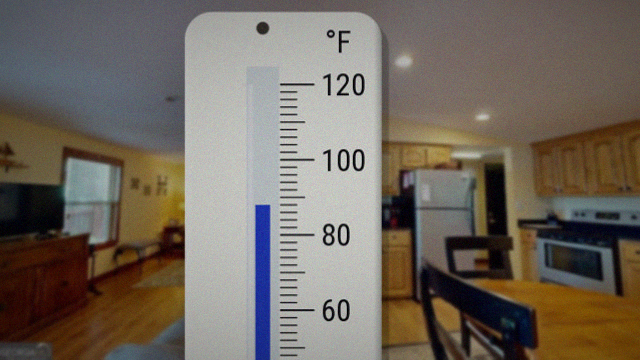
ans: 88,°F
